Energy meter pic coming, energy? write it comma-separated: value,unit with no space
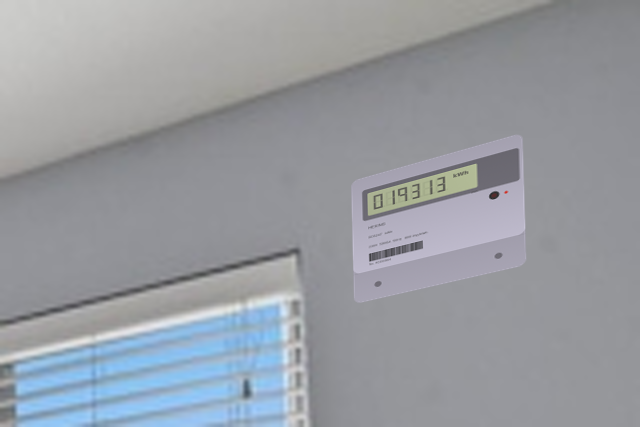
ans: 19313,kWh
